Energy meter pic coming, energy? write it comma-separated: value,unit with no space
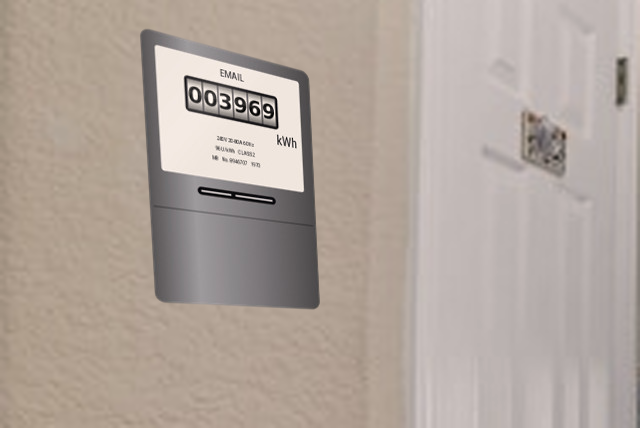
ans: 3969,kWh
